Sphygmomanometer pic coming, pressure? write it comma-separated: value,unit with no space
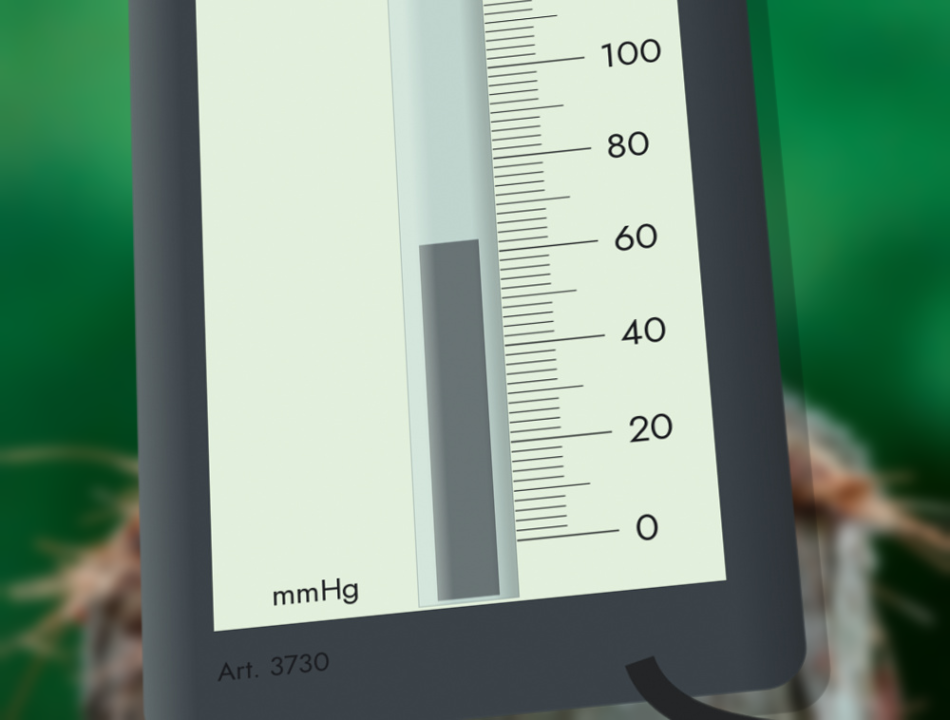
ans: 63,mmHg
